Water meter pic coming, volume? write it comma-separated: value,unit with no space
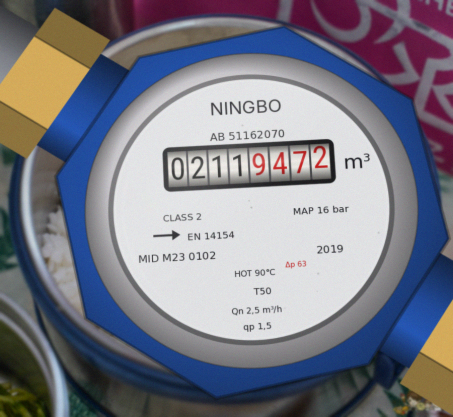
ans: 211.9472,m³
